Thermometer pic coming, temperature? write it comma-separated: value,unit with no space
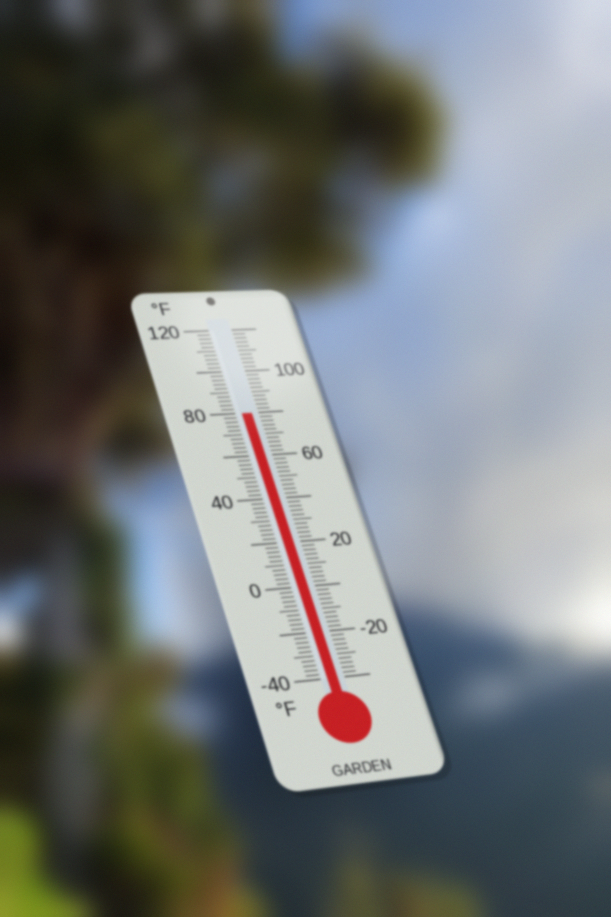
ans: 80,°F
